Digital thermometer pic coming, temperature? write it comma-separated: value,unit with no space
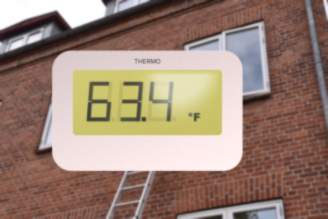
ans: 63.4,°F
